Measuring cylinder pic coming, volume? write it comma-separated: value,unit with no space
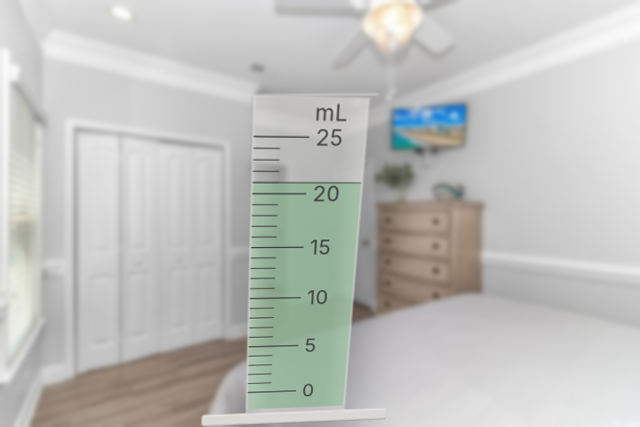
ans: 21,mL
